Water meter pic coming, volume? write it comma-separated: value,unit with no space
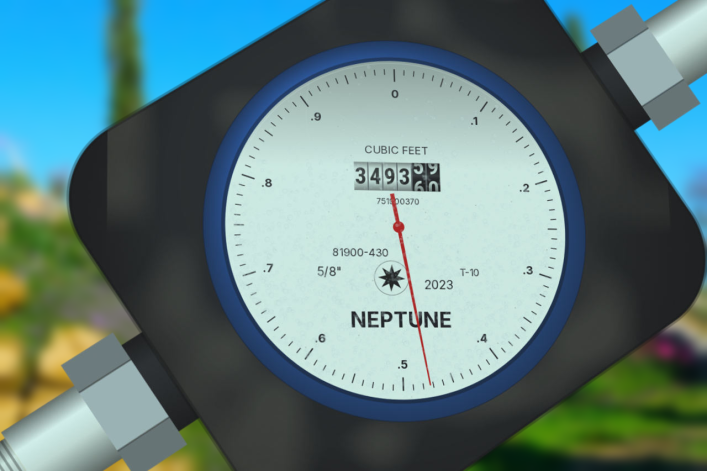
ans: 349359.47,ft³
